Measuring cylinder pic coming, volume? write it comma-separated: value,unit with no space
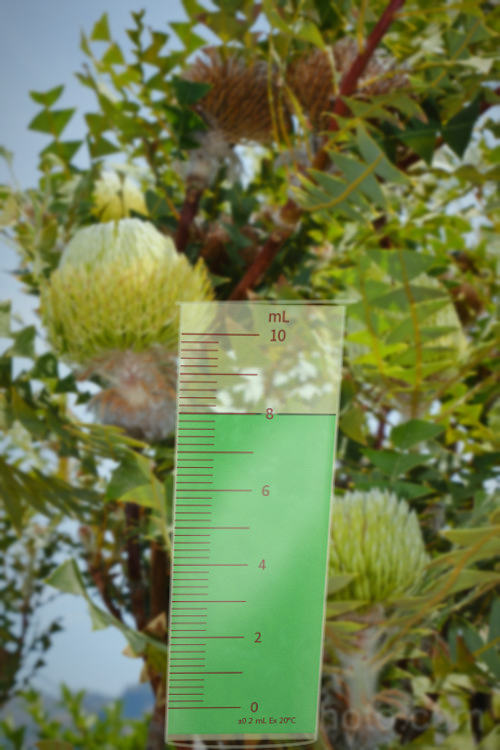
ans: 8,mL
